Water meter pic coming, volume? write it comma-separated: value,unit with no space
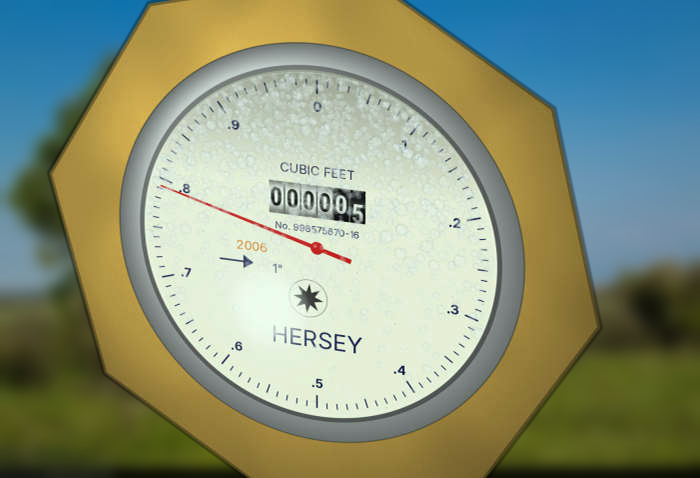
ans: 4.79,ft³
